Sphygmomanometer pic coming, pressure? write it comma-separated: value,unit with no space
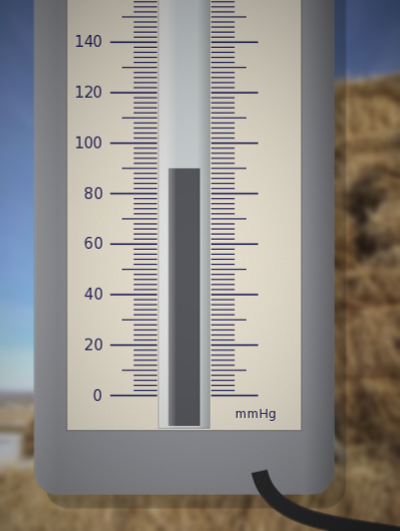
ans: 90,mmHg
